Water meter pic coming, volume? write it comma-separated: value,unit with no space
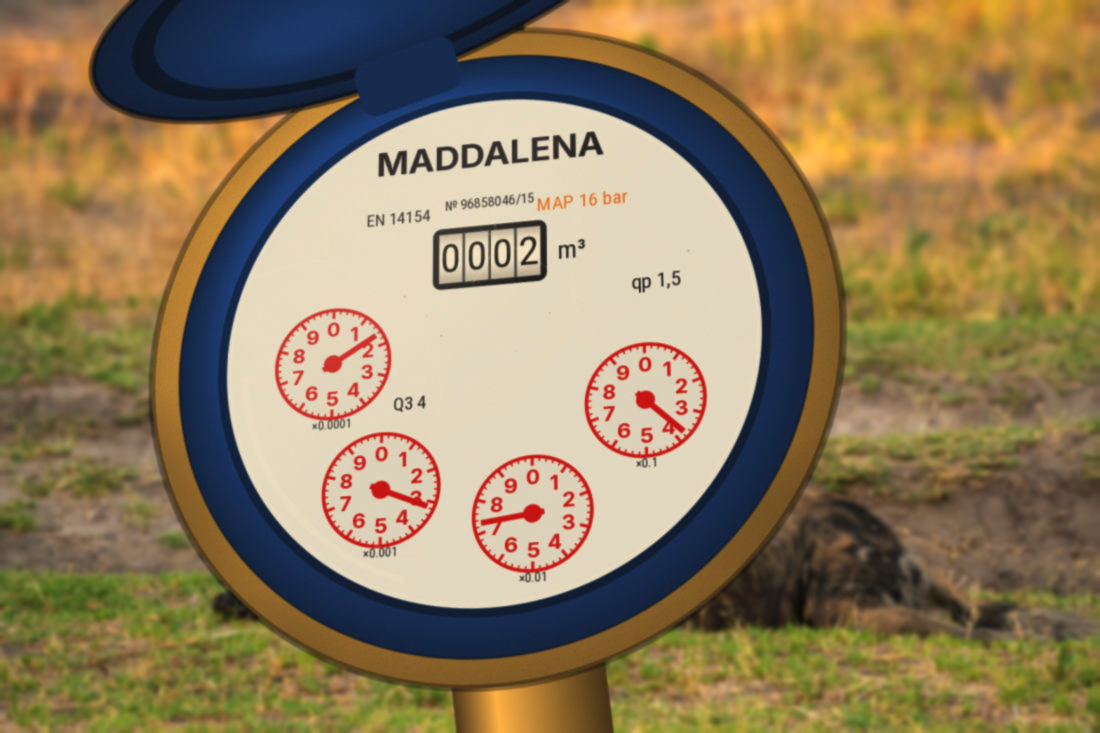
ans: 2.3731,m³
